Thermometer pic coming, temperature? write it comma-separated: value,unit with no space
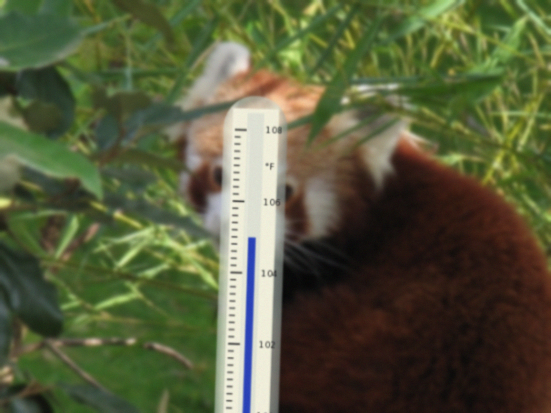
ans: 105,°F
